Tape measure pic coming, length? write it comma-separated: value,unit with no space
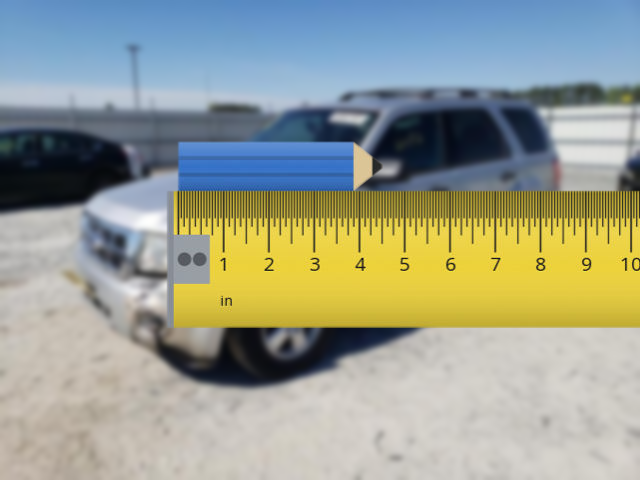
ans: 4.5,in
